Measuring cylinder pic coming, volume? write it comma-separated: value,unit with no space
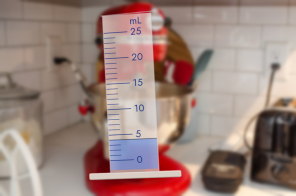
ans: 4,mL
